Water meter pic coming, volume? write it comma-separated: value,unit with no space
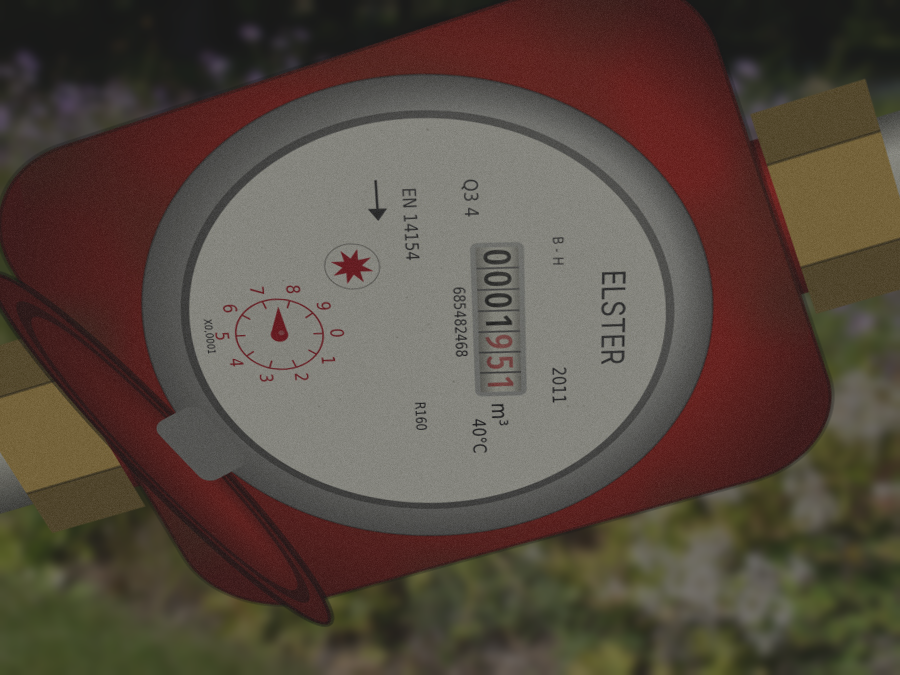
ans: 1.9517,m³
